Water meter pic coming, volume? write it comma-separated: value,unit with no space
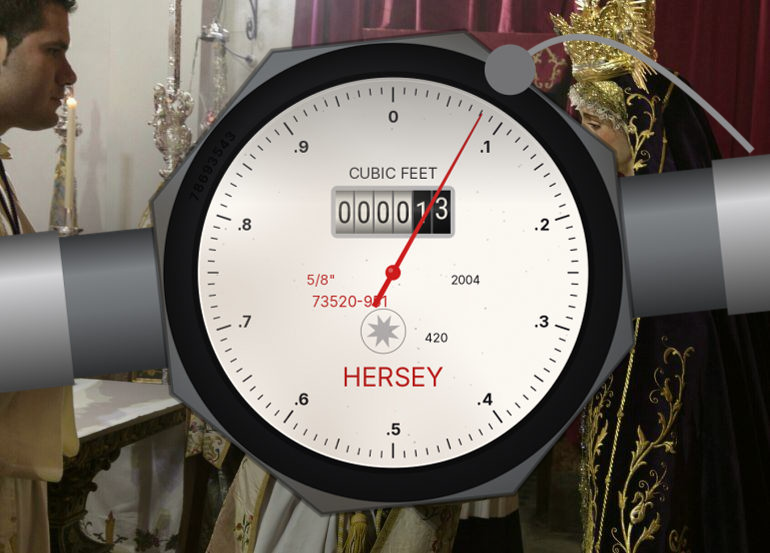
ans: 13.08,ft³
